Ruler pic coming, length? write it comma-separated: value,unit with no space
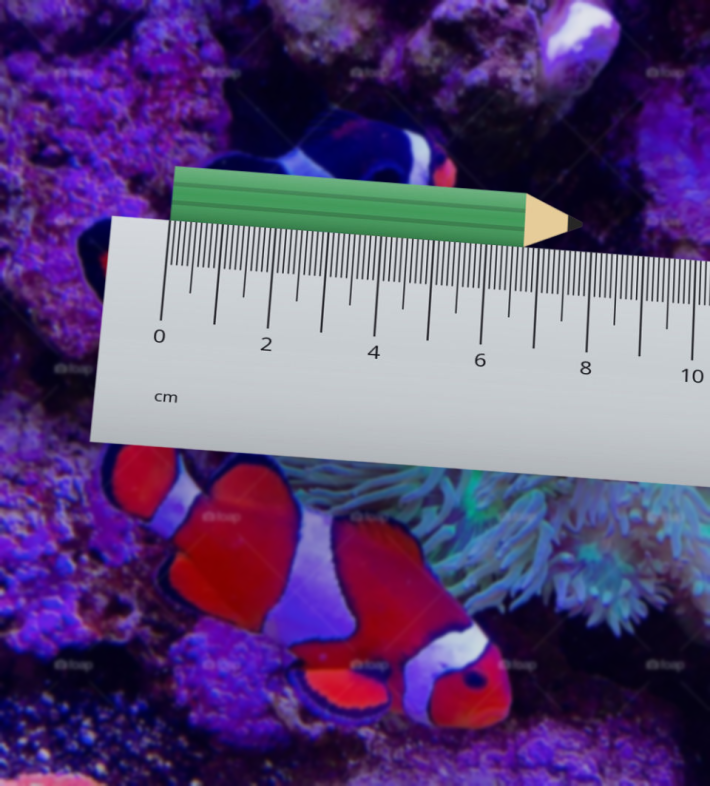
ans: 7.8,cm
